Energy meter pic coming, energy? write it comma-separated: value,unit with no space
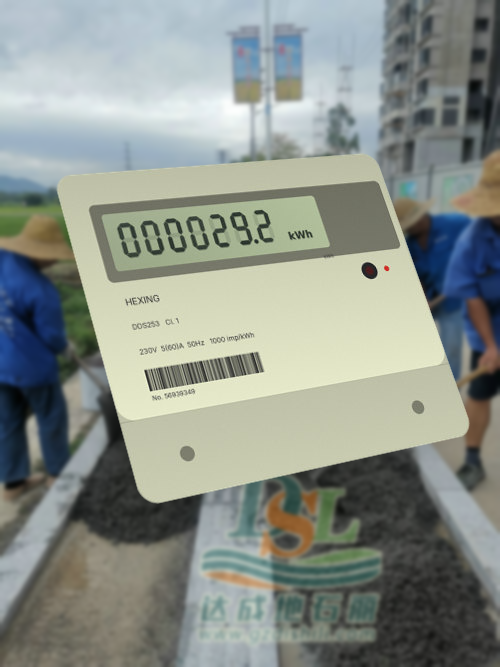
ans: 29.2,kWh
